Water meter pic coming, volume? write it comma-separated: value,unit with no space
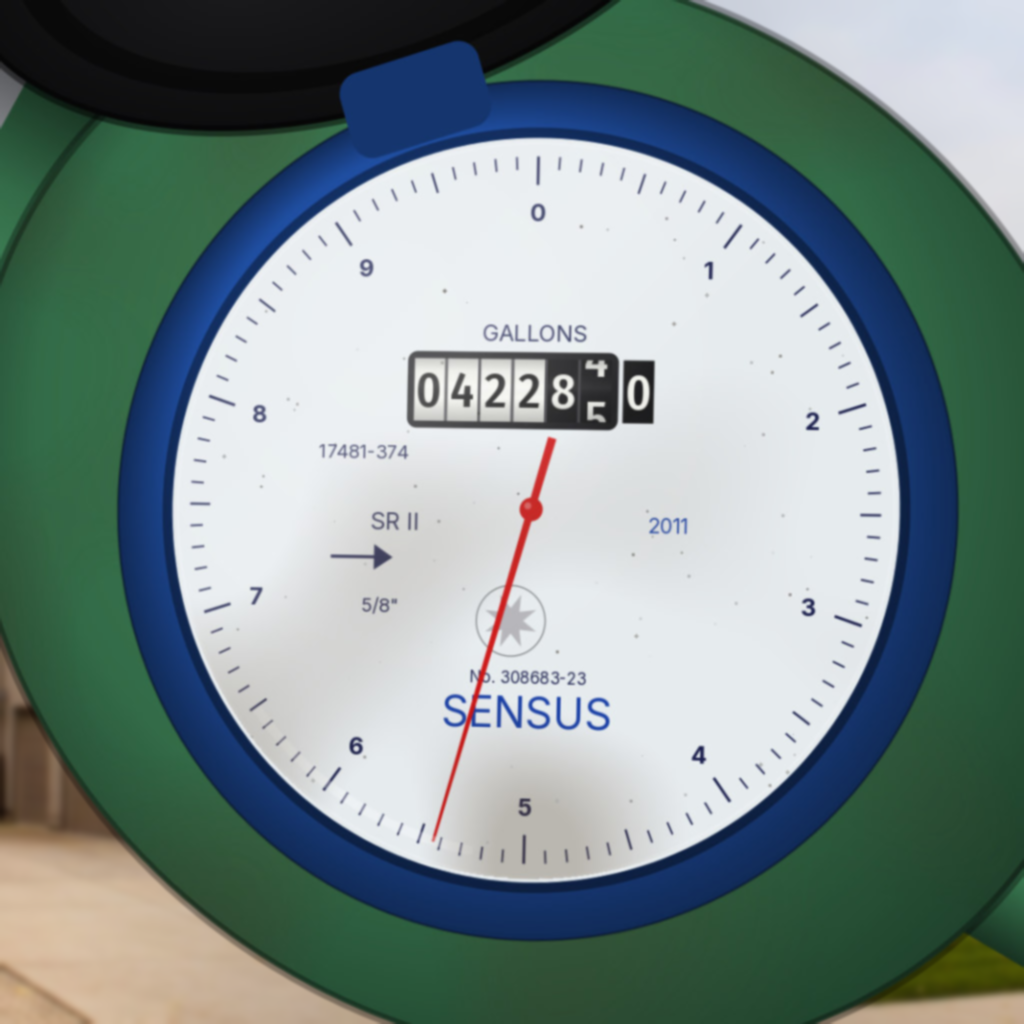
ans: 422845.4,gal
